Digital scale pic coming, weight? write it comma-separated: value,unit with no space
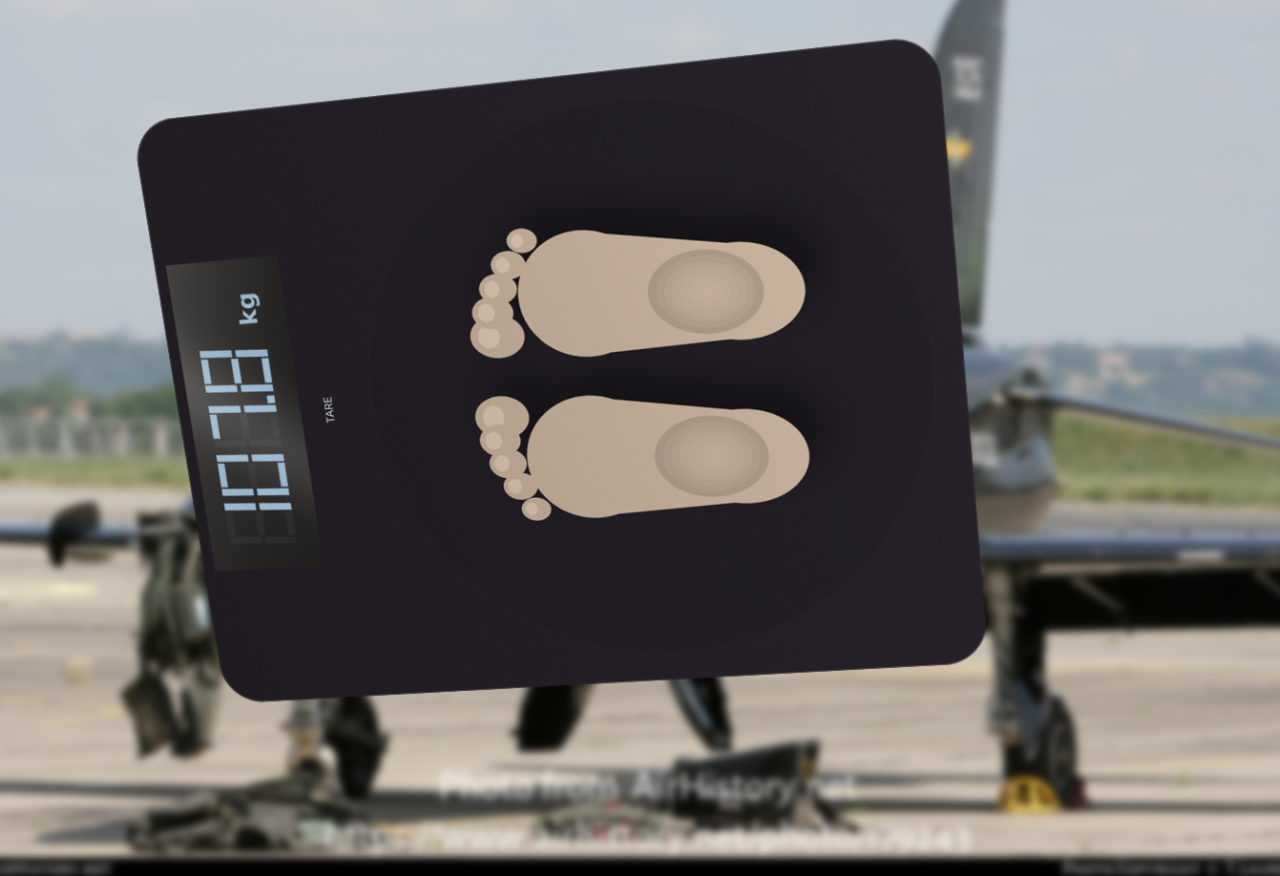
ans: 107.8,kg
